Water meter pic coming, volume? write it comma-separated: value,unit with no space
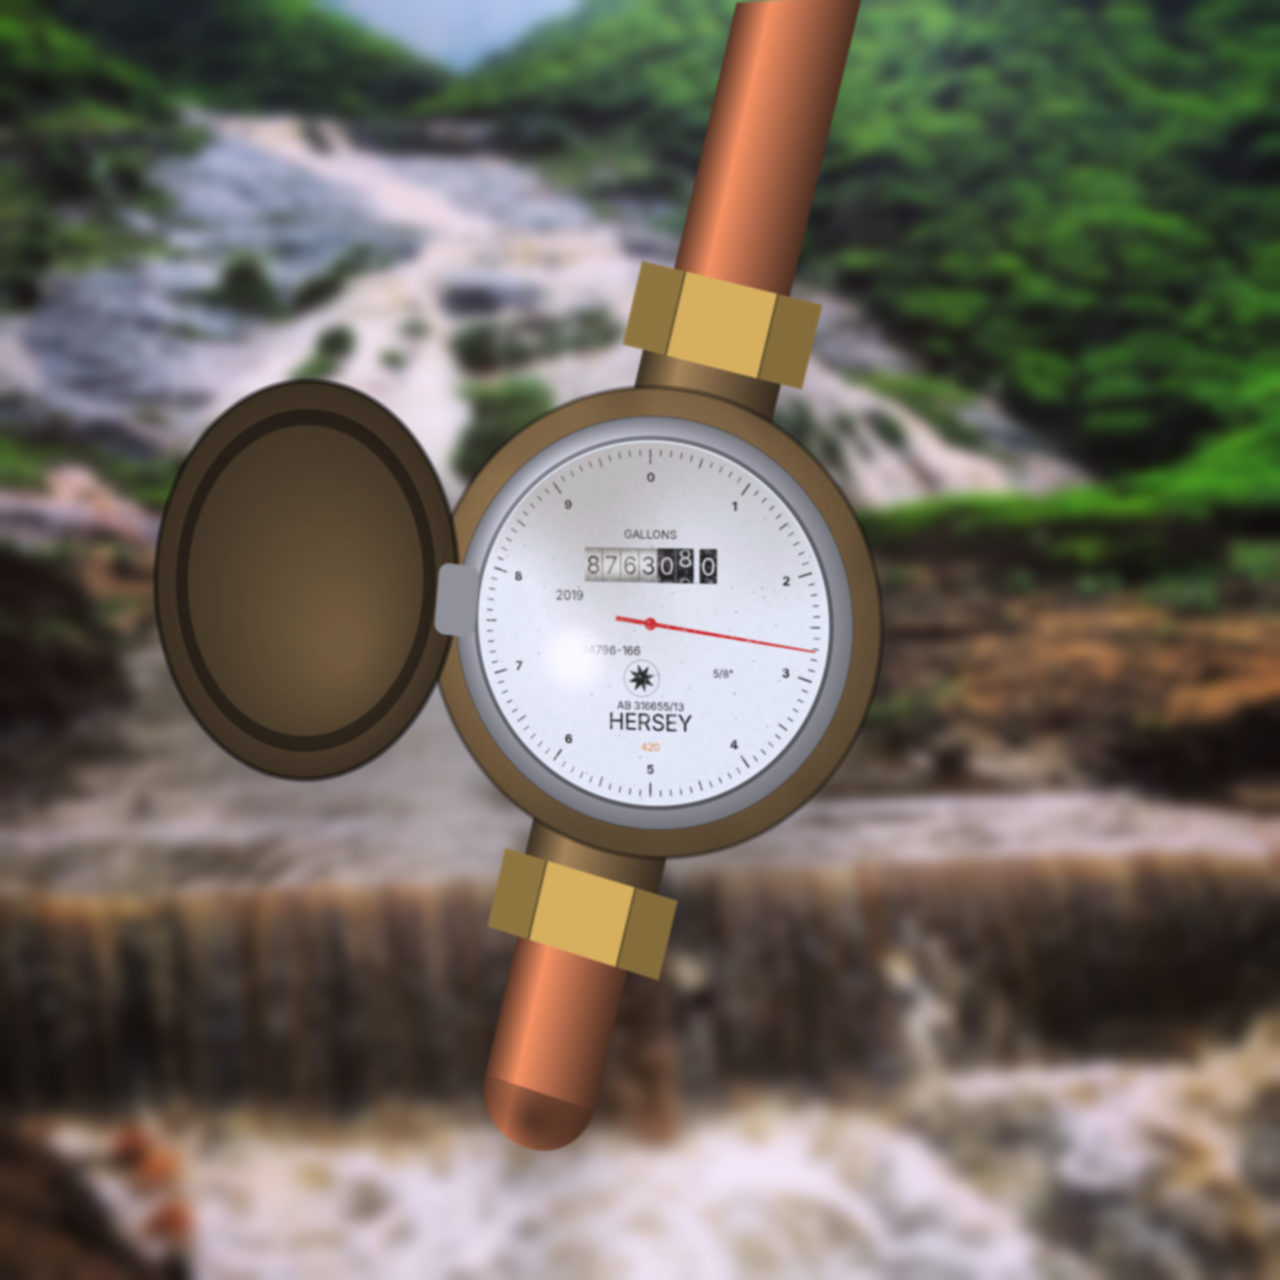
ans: 8763082.7,gal
